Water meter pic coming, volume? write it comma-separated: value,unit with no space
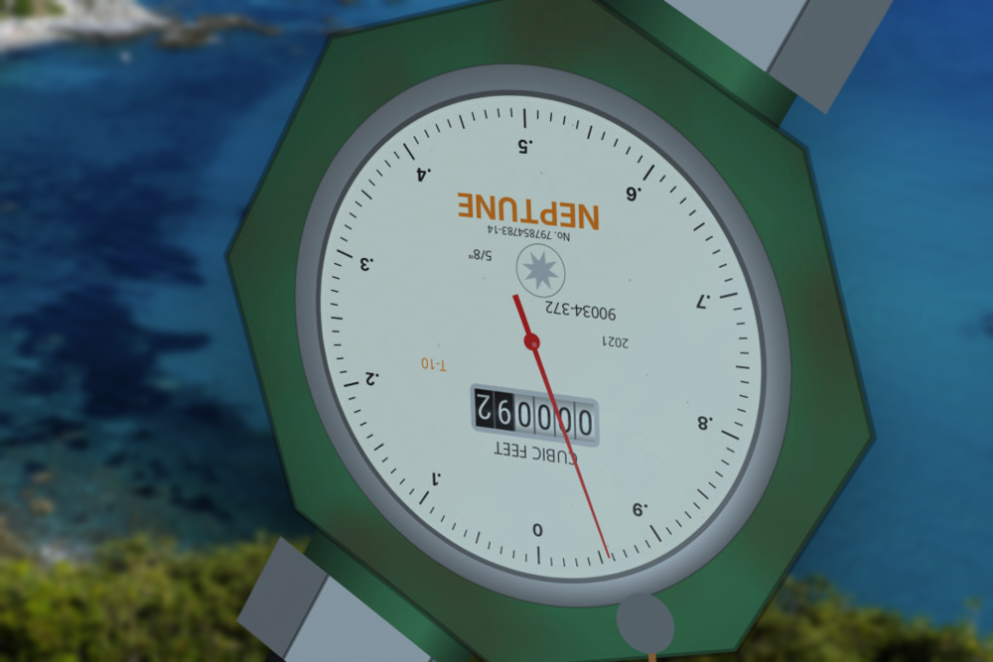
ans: 91.94,ft³
